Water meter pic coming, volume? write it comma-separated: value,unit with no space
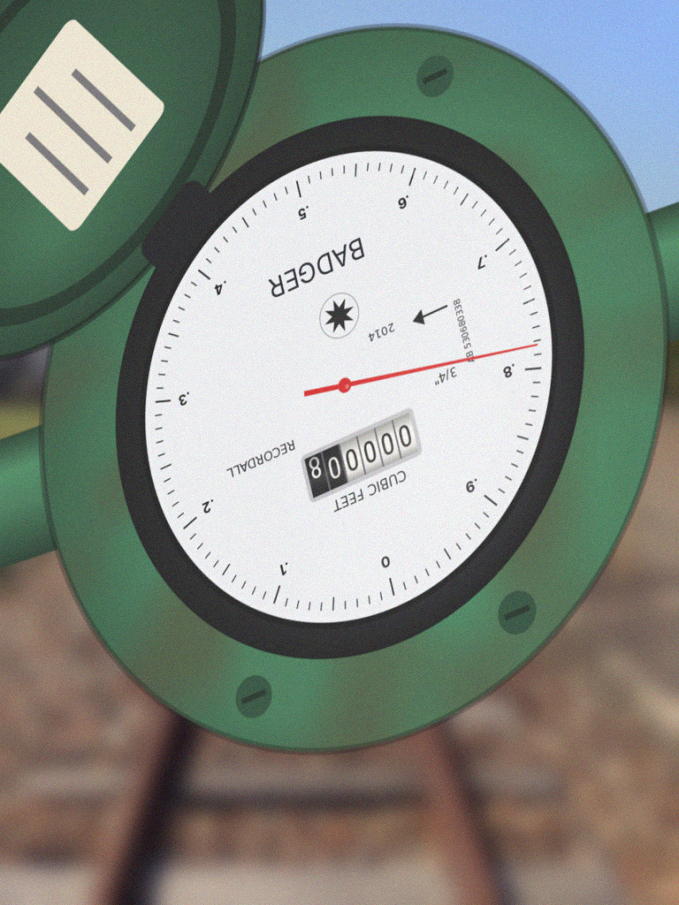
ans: 7.78,ft³
